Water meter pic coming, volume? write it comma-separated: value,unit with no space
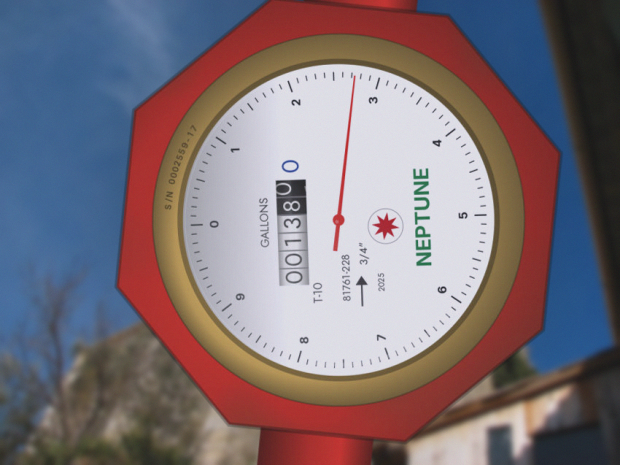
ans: 13802.7,gal
